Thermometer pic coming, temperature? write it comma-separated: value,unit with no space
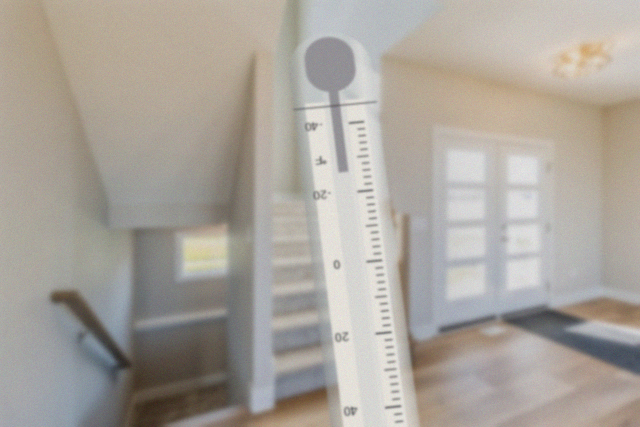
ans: -26,°F
